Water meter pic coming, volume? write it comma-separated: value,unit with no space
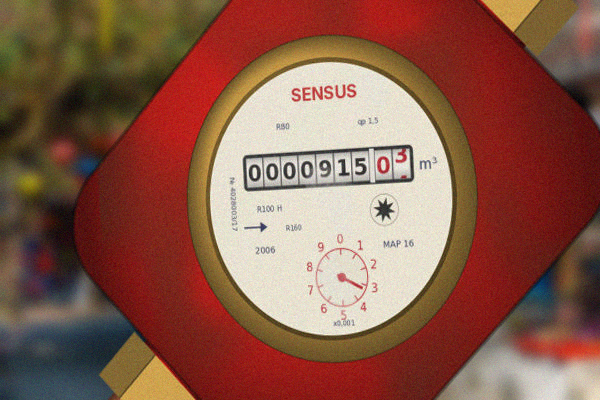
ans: 915.033,m³
